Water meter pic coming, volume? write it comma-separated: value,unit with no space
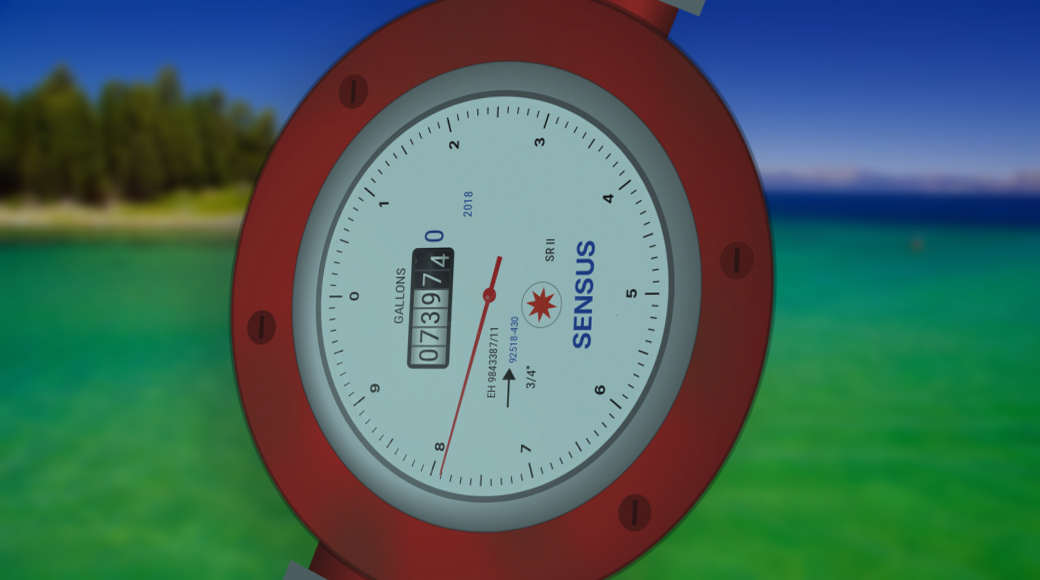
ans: 739737.9,gal
